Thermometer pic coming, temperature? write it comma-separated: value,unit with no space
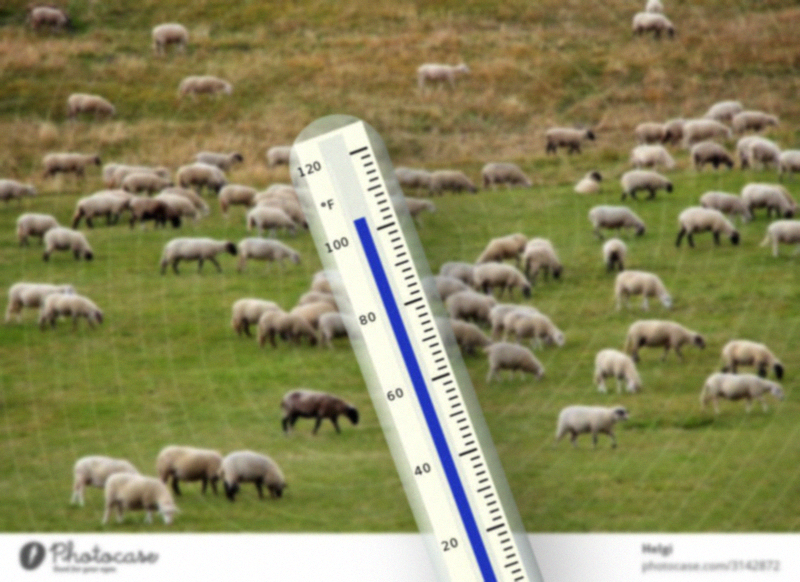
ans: 104,°F
